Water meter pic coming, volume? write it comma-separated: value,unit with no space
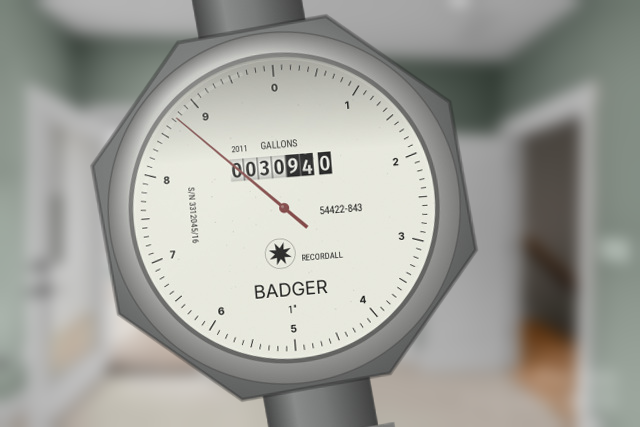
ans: 30938.7,gal
